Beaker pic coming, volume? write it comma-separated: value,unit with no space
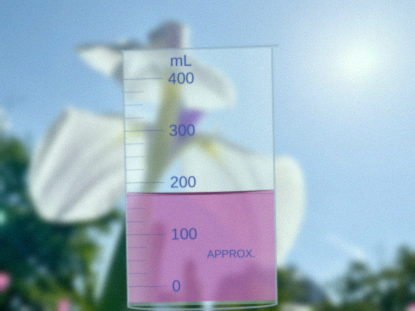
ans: 175,mL
